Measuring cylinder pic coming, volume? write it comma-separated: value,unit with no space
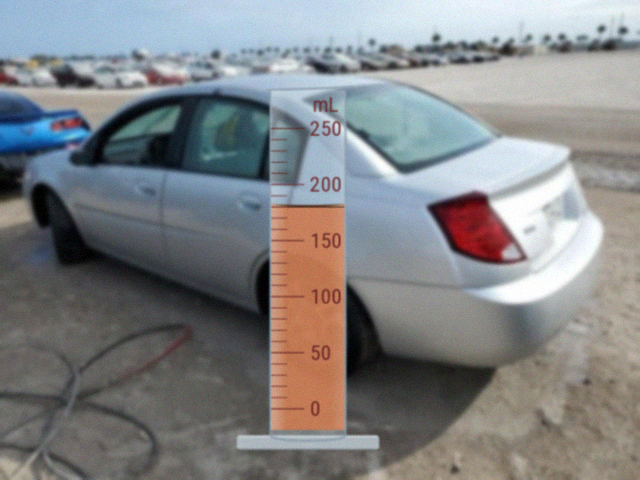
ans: 180,mL
